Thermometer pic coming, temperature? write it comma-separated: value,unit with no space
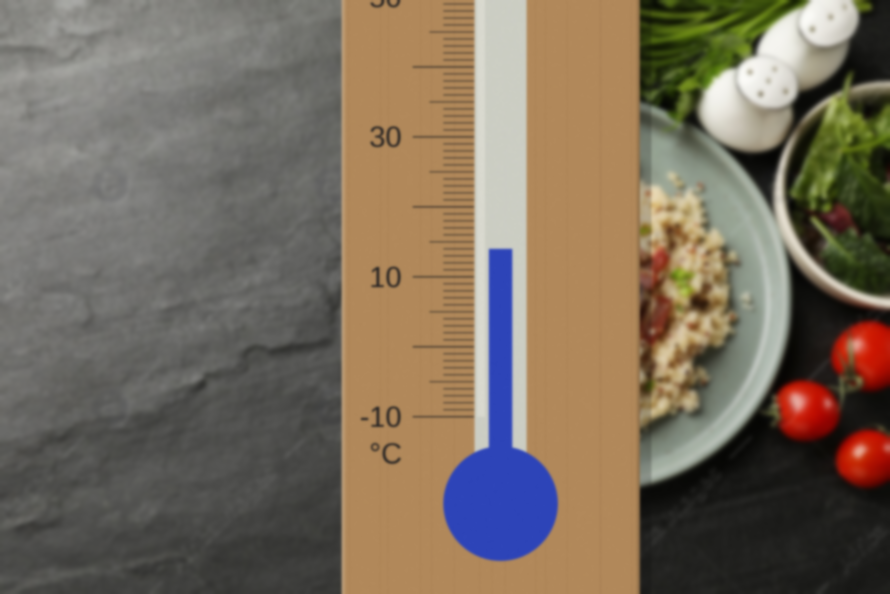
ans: 14,°C
